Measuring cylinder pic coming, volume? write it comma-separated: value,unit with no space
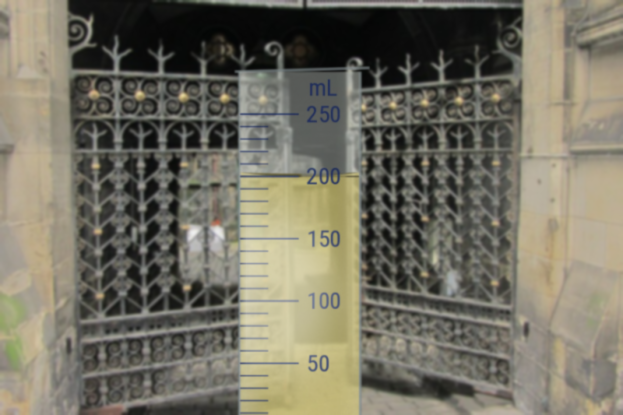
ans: 200,mL
